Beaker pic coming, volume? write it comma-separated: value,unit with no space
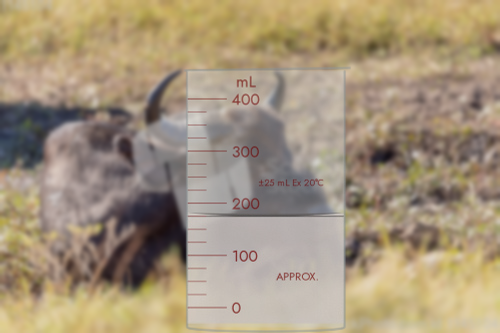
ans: 175,mL
